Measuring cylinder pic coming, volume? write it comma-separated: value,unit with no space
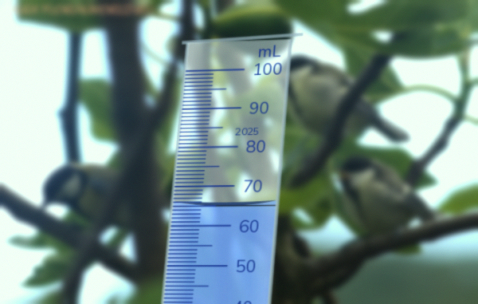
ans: 65,mL
